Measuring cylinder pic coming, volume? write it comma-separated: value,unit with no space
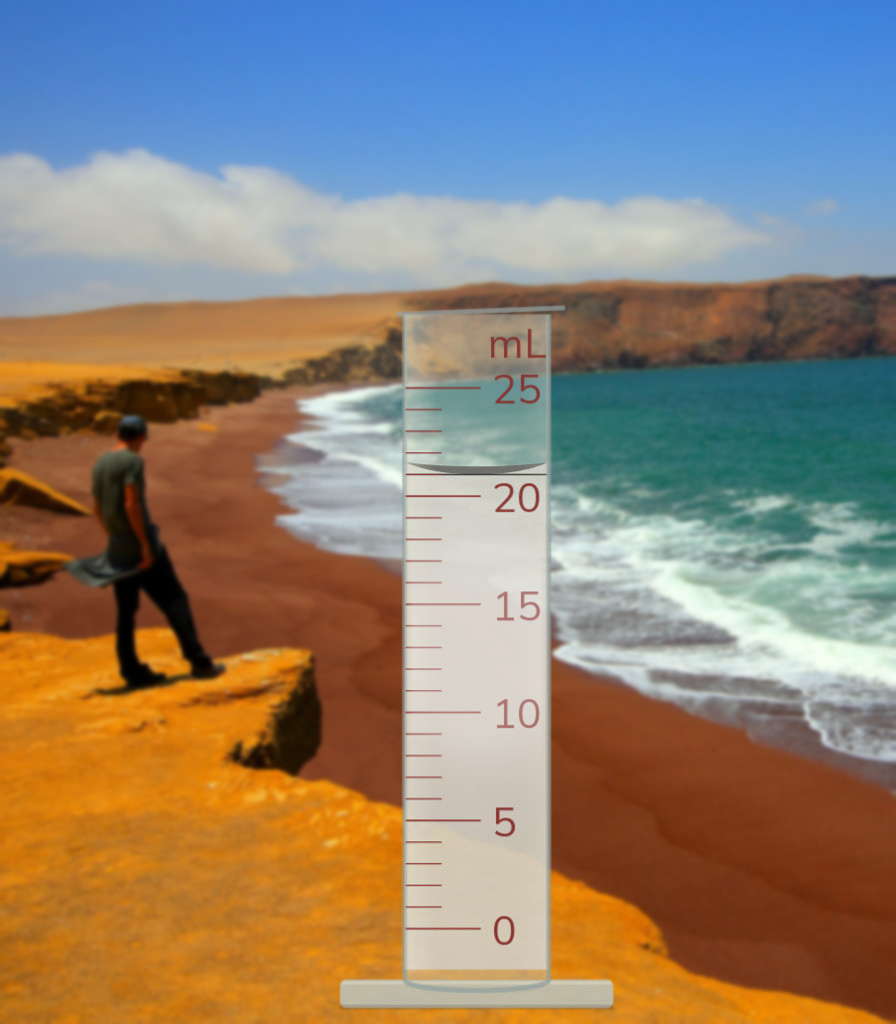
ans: 21,mL
